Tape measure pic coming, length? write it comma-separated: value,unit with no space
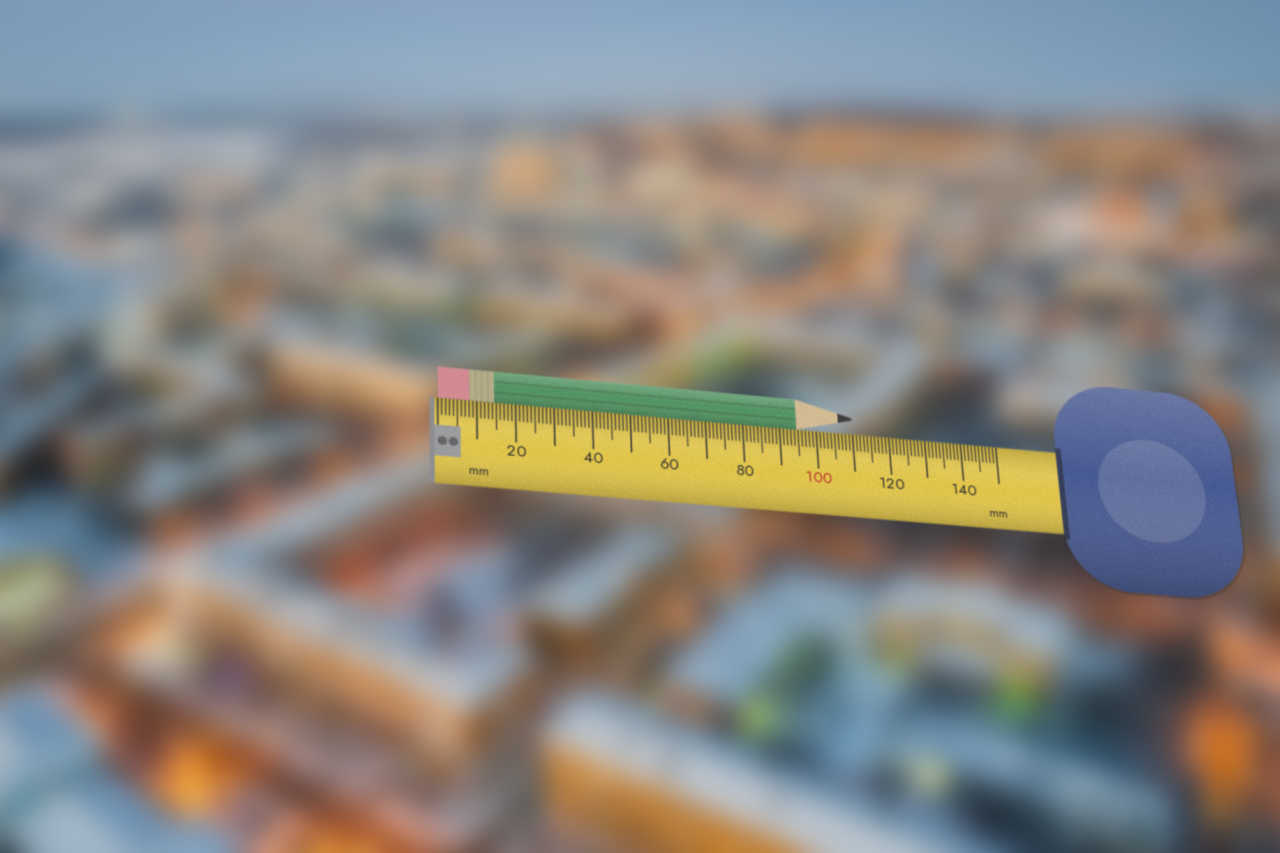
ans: 110,mm
